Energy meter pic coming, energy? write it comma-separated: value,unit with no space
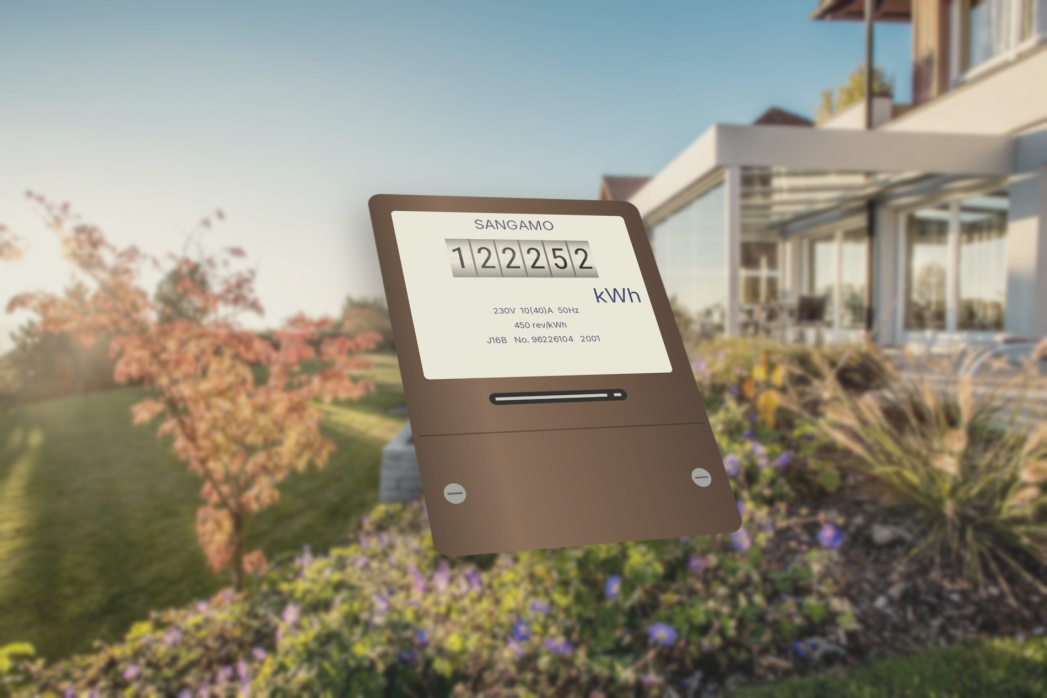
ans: 122252,kWh
